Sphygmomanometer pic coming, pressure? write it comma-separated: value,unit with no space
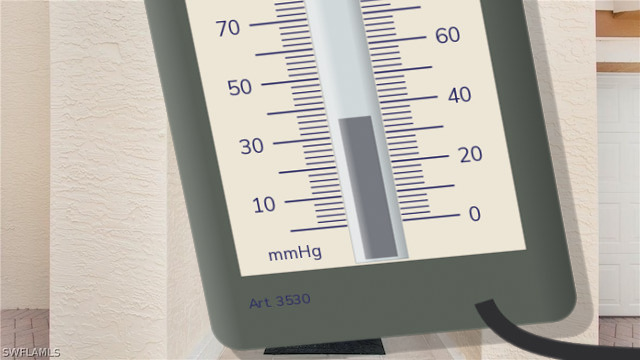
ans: 36,mmHg
